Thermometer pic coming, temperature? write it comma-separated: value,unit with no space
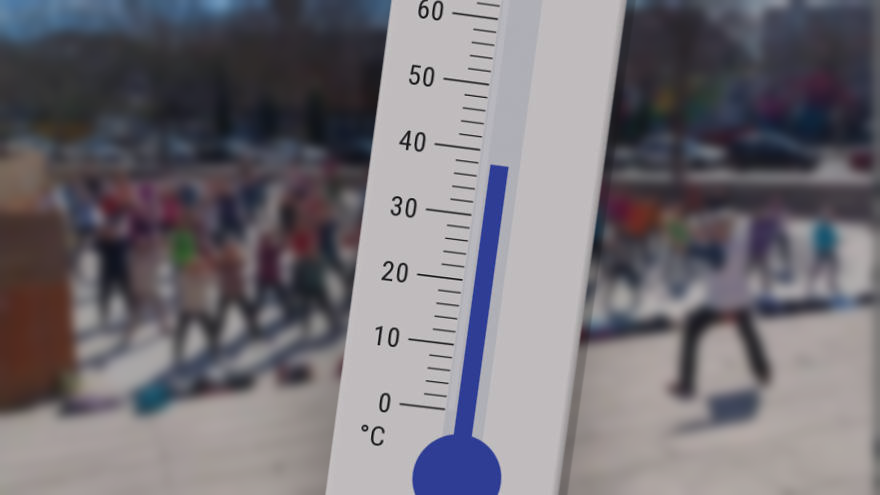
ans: 38,°C
